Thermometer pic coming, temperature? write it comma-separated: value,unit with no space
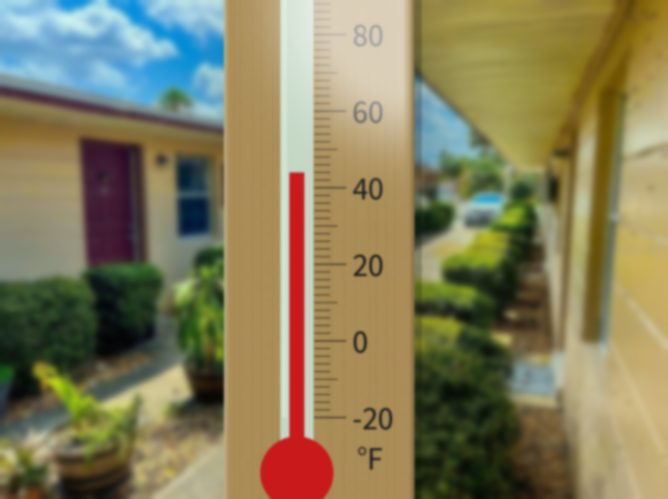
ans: 44,°F
